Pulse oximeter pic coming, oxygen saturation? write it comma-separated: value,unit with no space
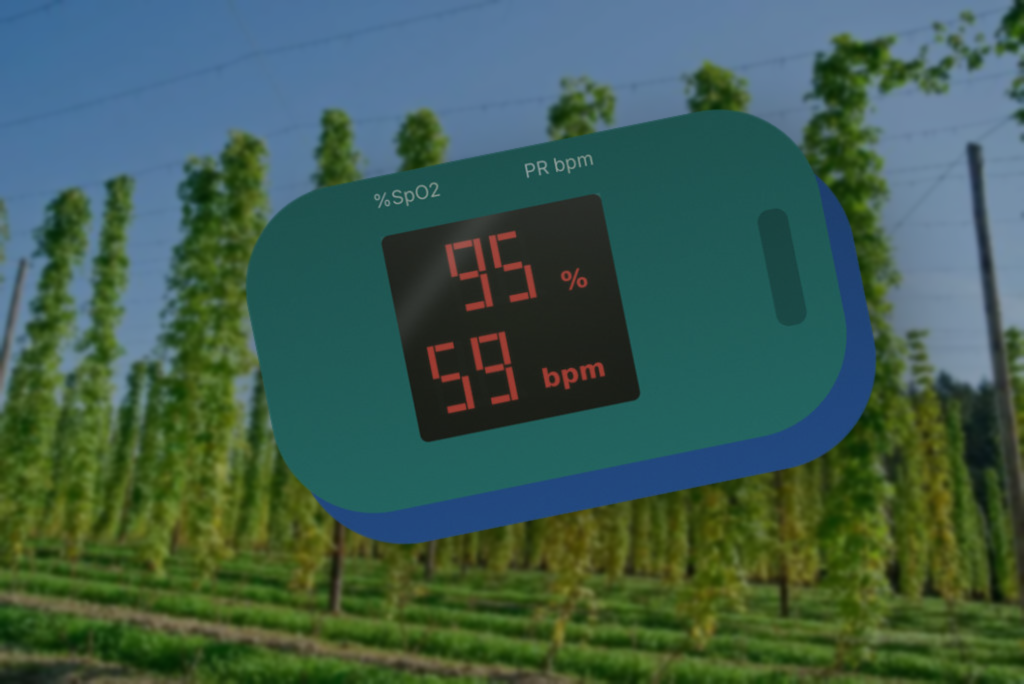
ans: 95,%
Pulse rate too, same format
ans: 59,bpm
